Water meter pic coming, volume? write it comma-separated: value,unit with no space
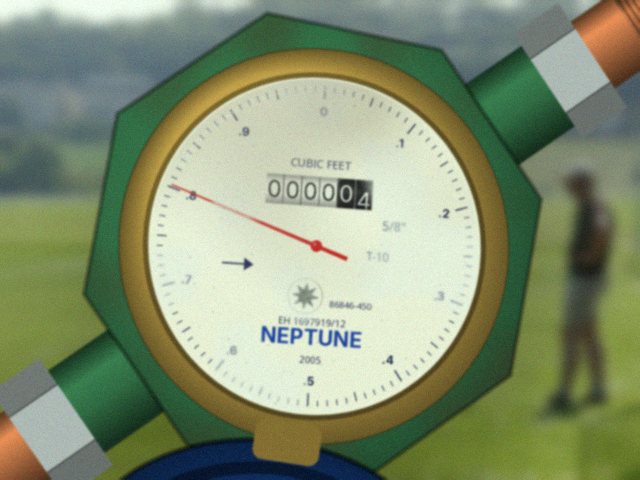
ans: 3.80,ft³
